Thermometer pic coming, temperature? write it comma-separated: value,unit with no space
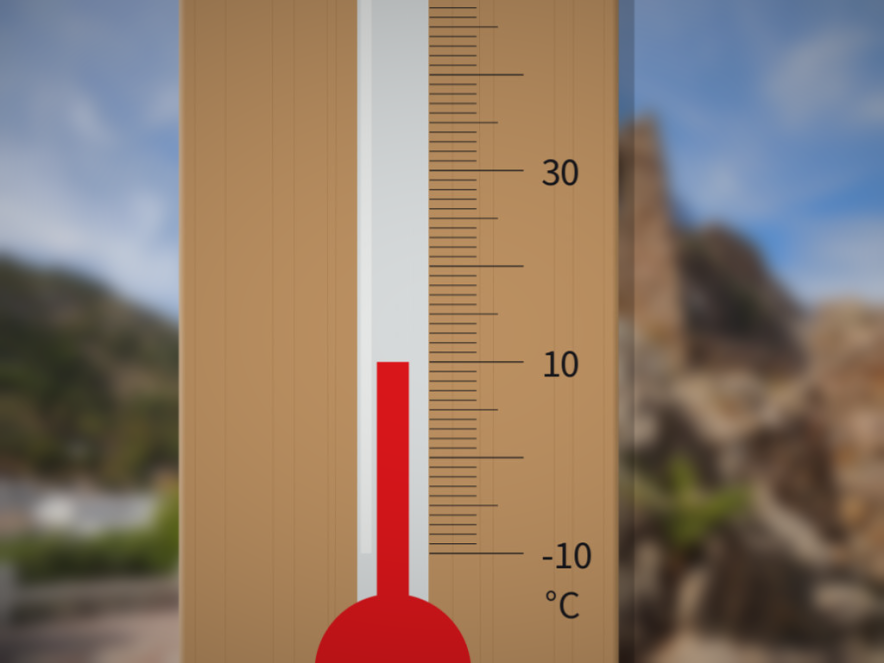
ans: 10,°C
